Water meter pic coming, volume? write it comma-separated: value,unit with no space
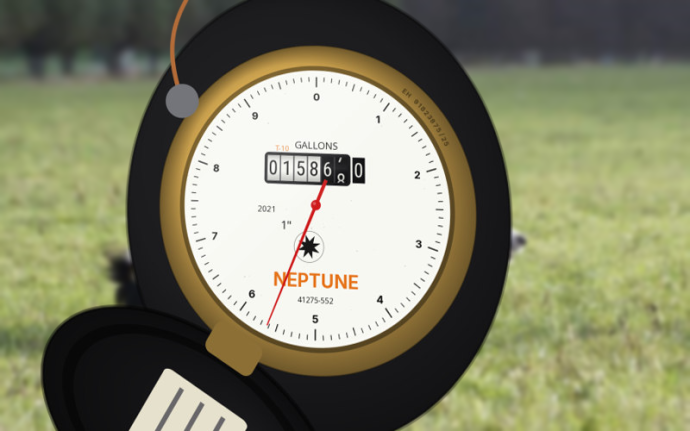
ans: 158675.6,gal
